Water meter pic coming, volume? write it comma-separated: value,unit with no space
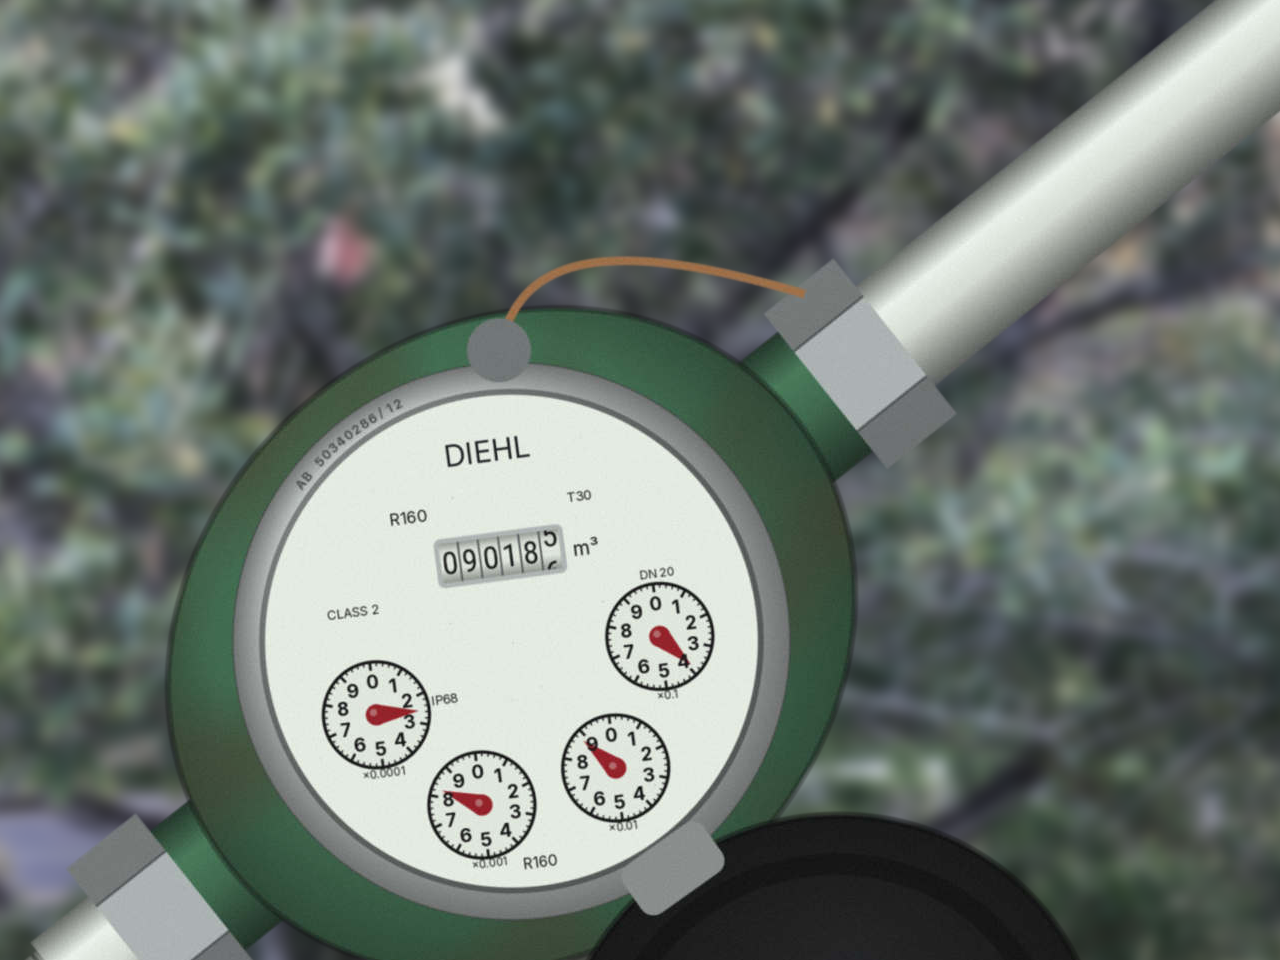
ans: 90185.3882,m³
